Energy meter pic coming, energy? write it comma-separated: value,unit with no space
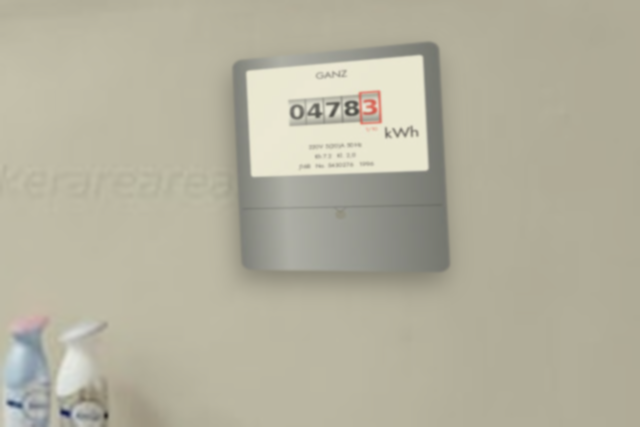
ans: 478.3,kWh
